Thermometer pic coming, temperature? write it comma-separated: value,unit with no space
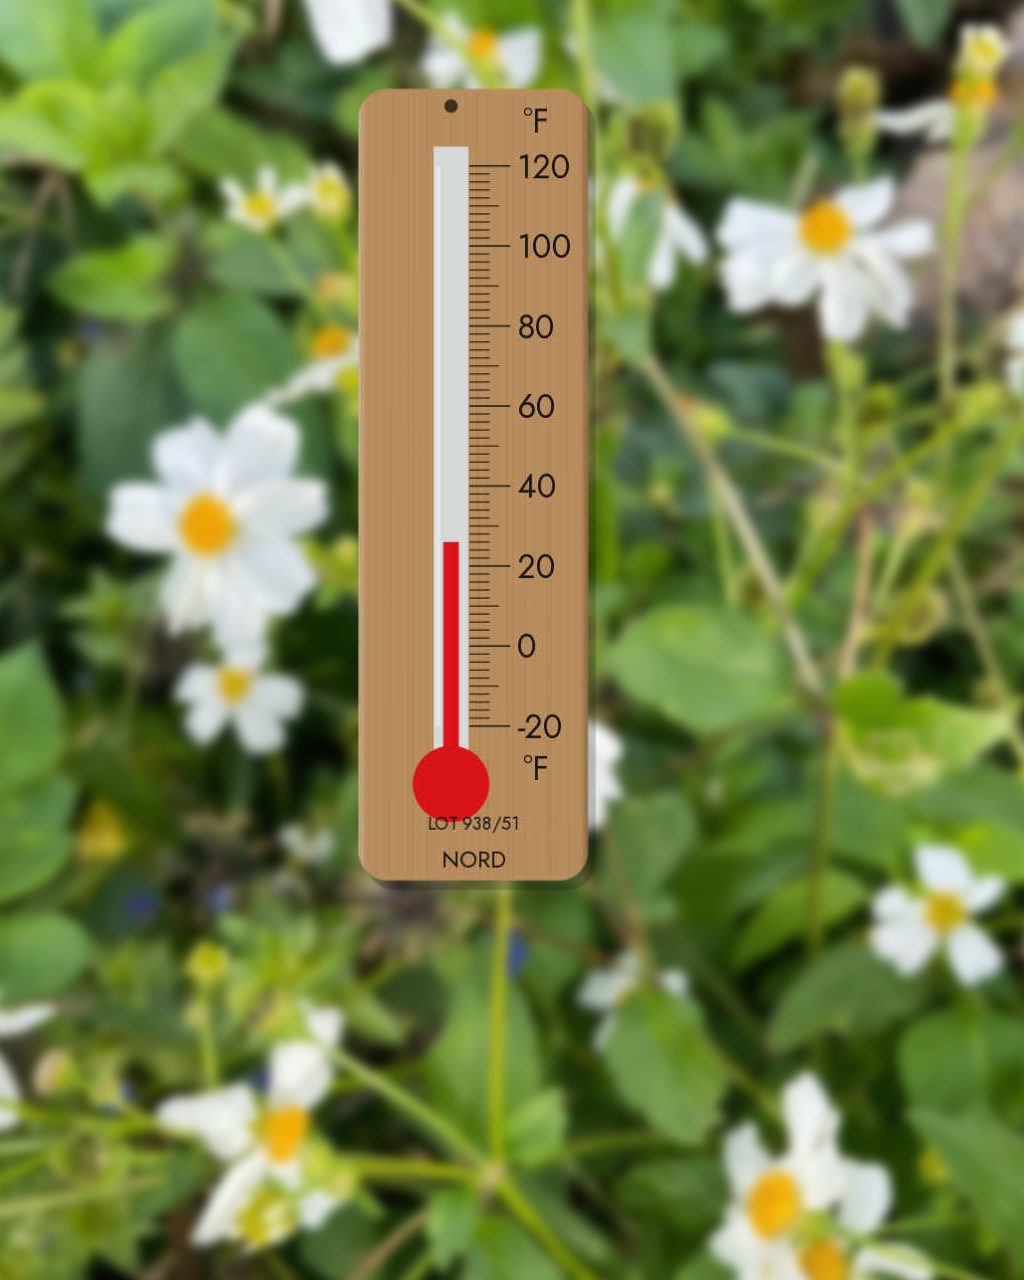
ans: 26,°F
